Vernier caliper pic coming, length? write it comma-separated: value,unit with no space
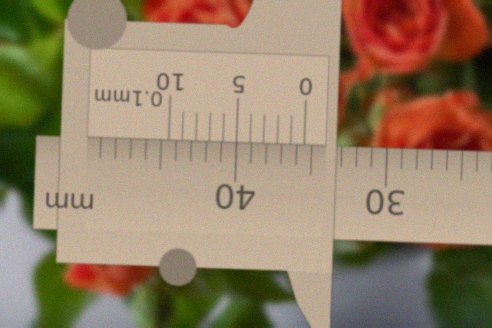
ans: 35.5,mm
